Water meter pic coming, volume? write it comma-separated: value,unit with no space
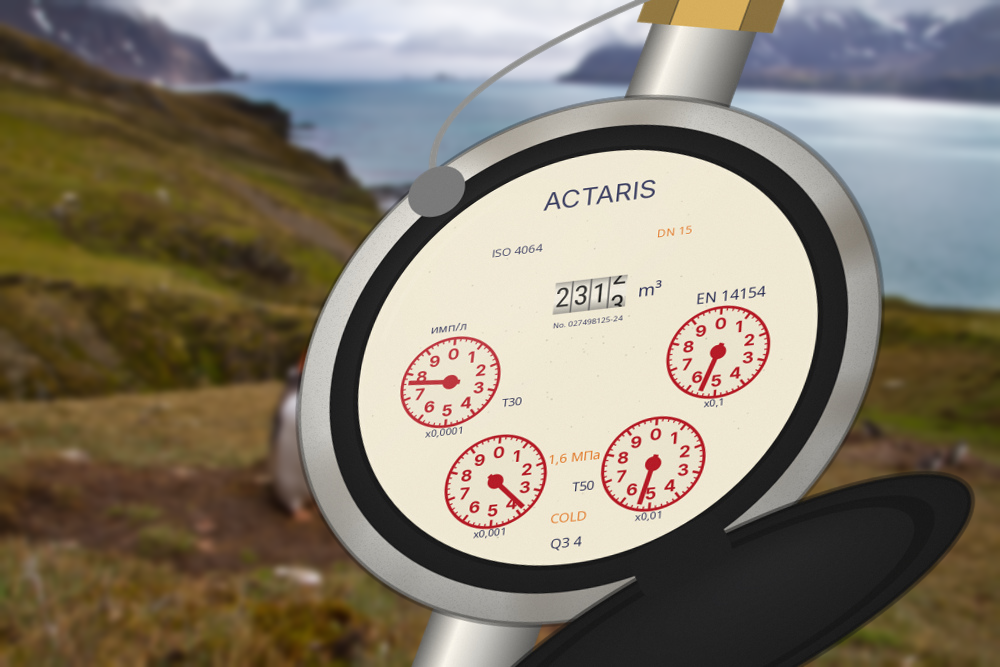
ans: 2312.5537,m³
